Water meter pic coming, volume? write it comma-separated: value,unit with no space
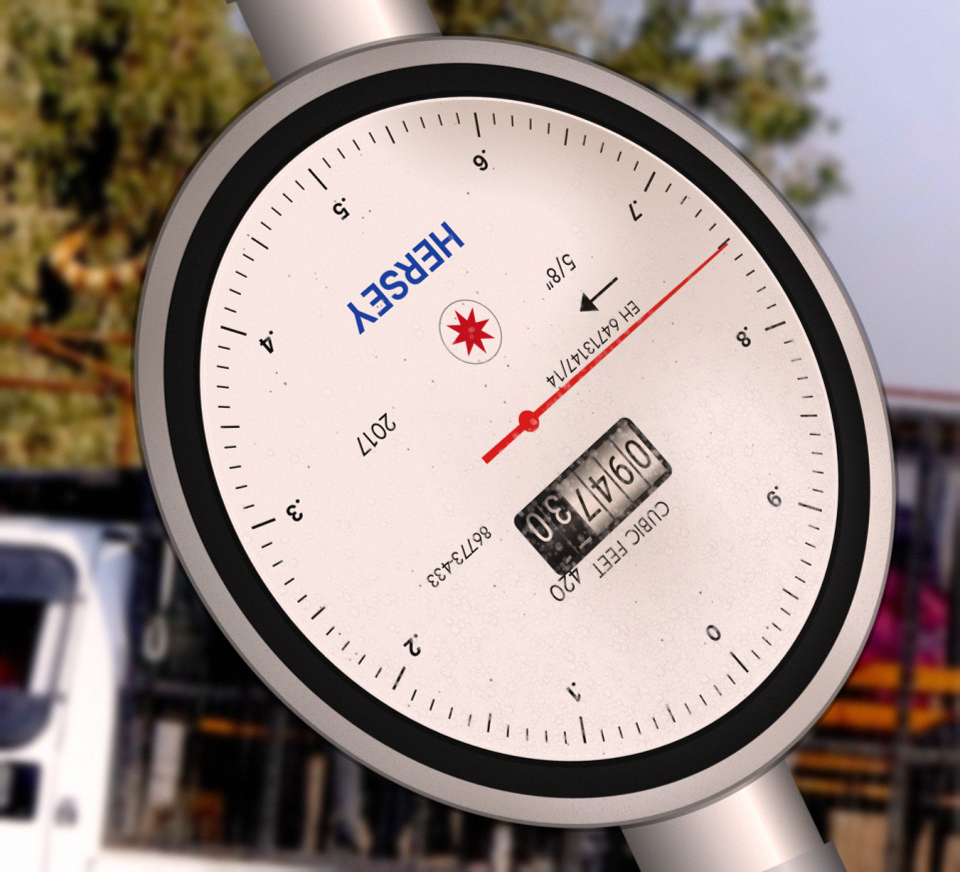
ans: 94729.75,ft³
